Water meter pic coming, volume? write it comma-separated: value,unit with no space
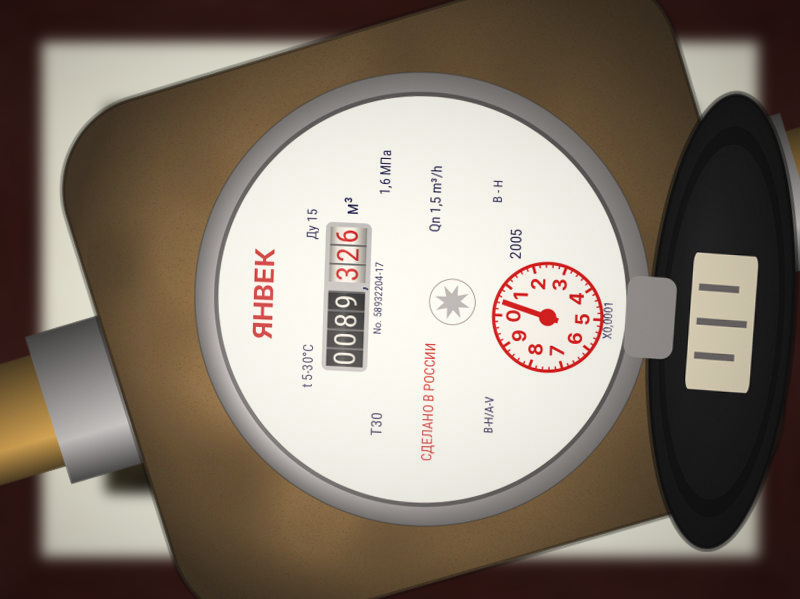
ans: 89.3260,m³
